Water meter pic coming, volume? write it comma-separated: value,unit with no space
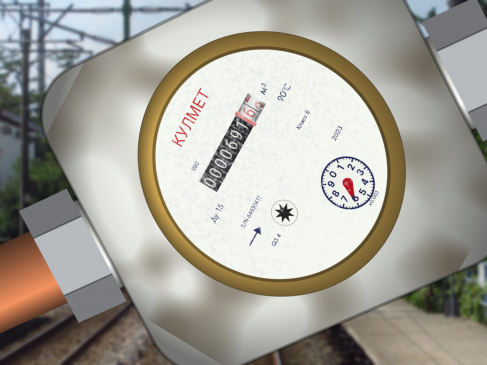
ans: 691.626,m³
